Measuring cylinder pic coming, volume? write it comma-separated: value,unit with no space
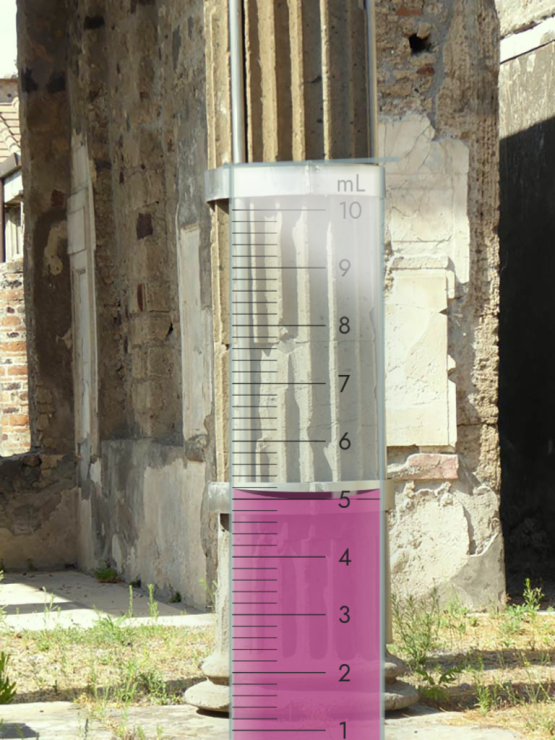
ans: 5,mL
